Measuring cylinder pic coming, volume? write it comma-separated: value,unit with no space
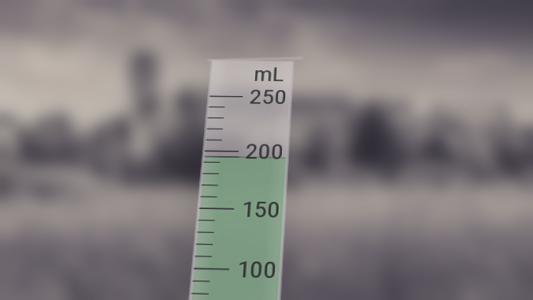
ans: 195,mL
